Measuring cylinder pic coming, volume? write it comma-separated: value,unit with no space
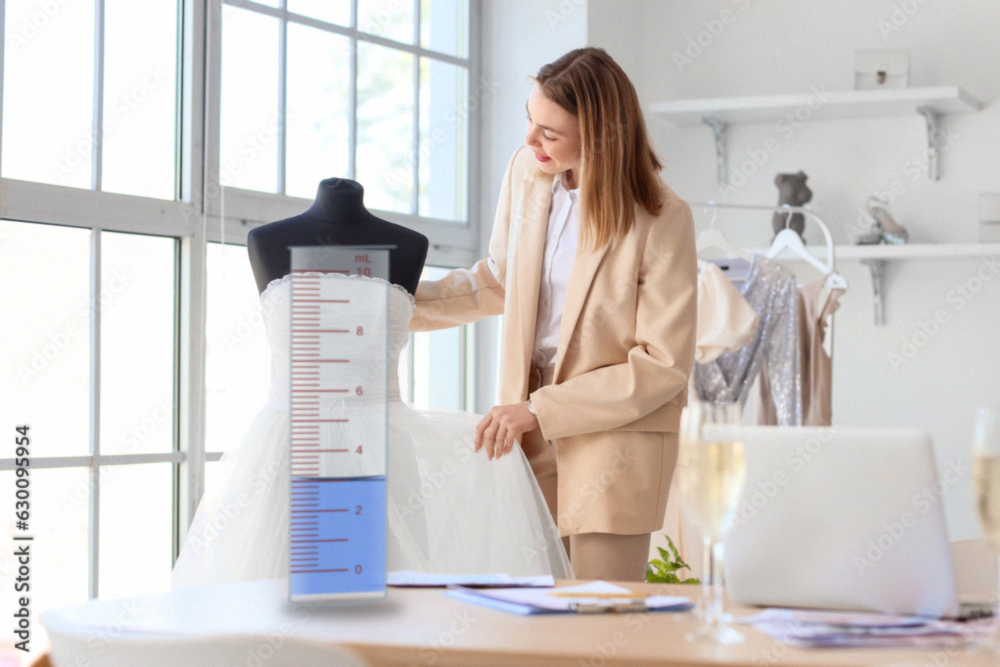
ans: 3,mL
